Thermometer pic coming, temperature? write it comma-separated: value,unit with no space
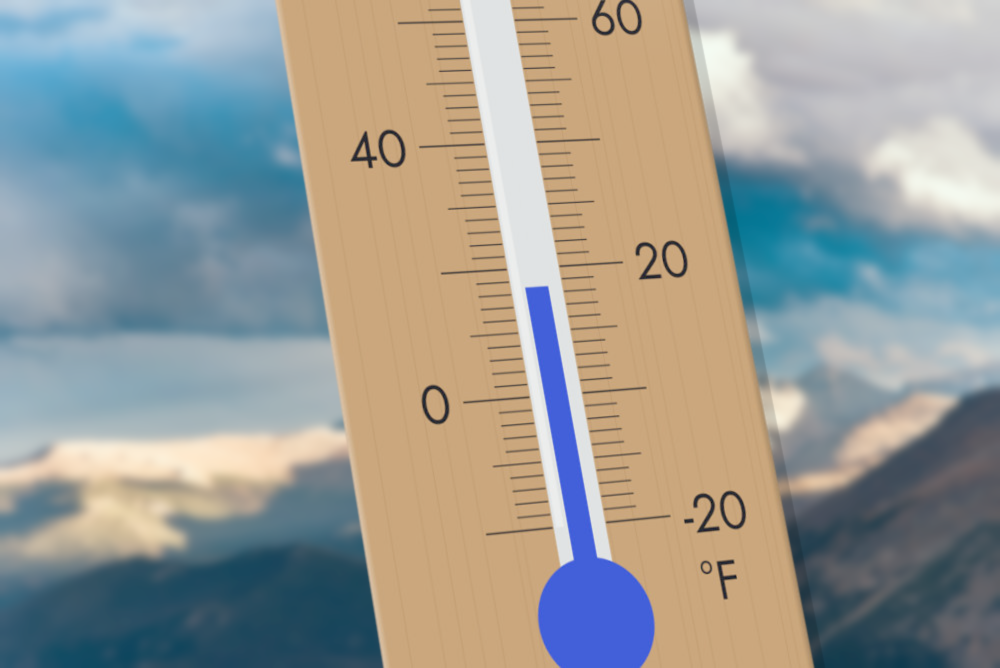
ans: 17,°F
